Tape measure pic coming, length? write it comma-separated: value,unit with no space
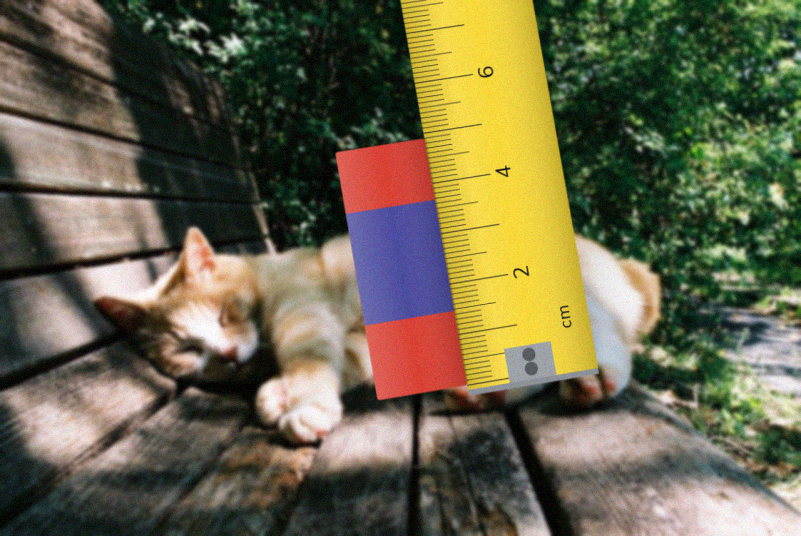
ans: 4.9,cm
